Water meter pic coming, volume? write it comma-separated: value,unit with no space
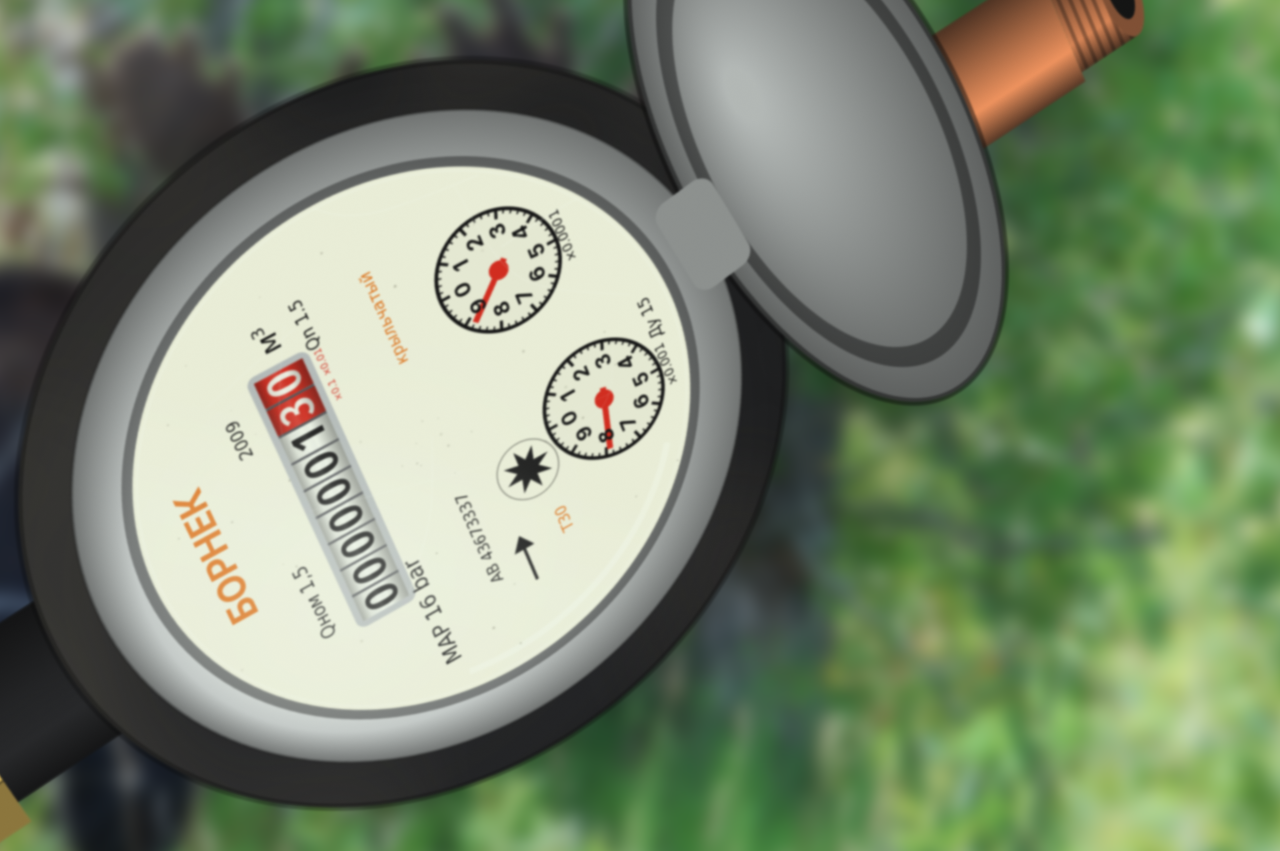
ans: 1.3078,m³
